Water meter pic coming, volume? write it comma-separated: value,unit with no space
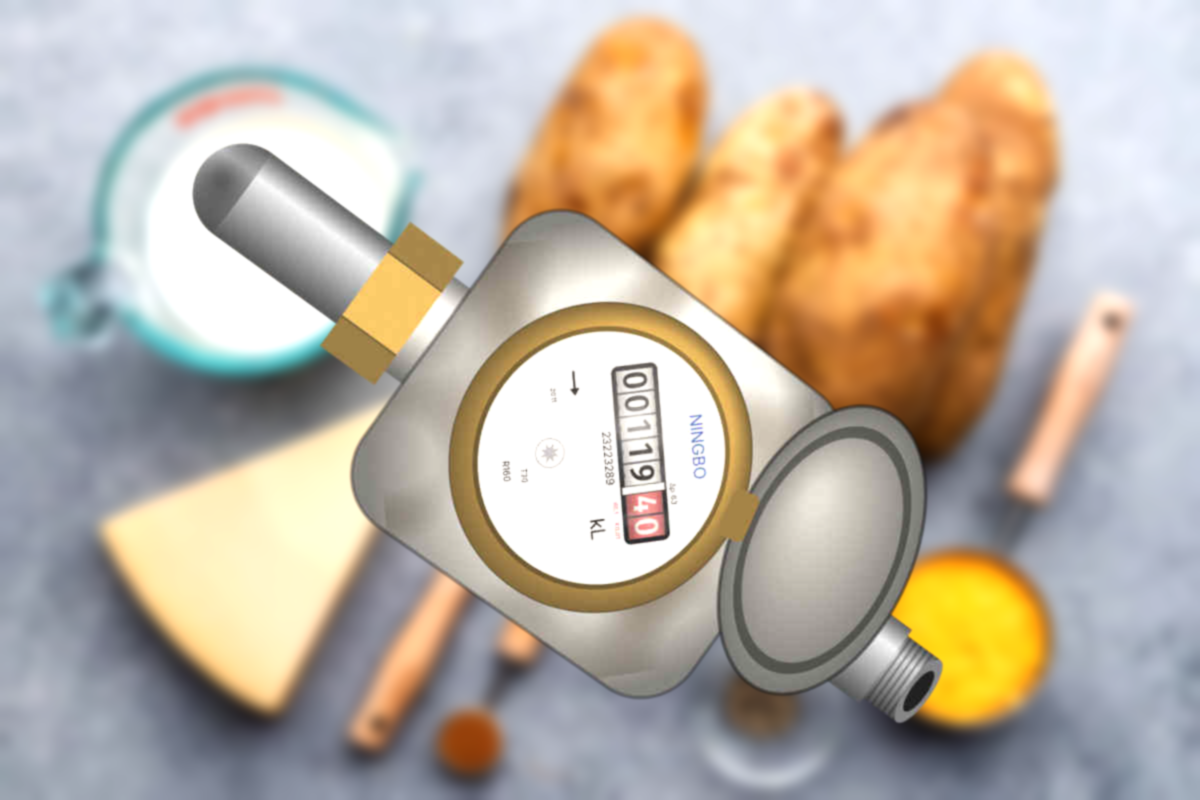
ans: 119.40,kL
